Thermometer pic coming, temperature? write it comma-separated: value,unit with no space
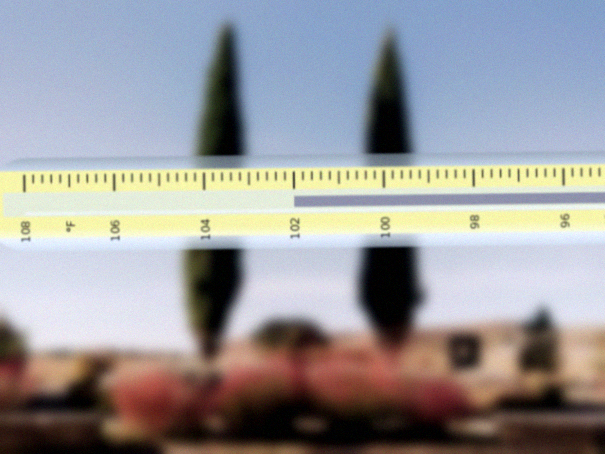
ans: 102,°F
